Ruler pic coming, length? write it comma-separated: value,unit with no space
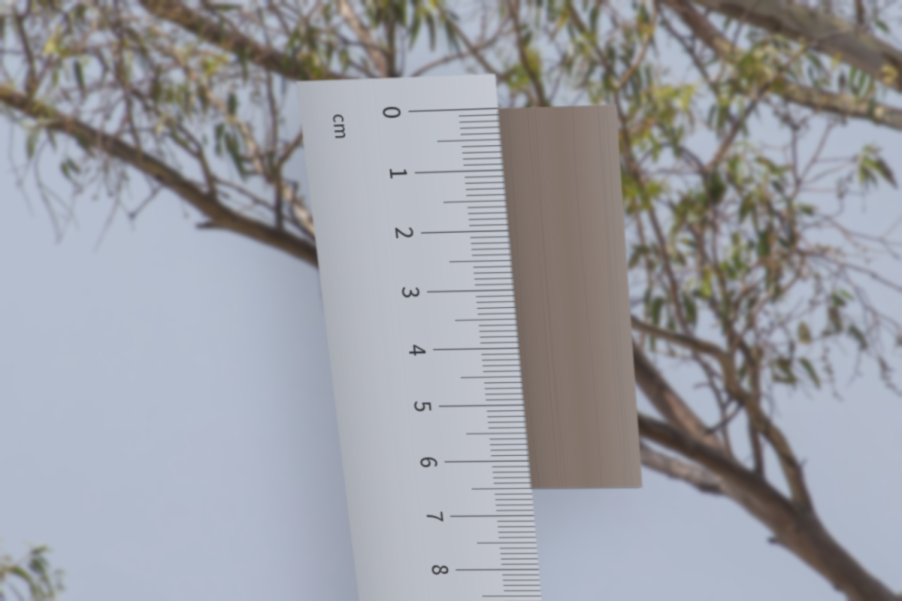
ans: 6.5,cm
